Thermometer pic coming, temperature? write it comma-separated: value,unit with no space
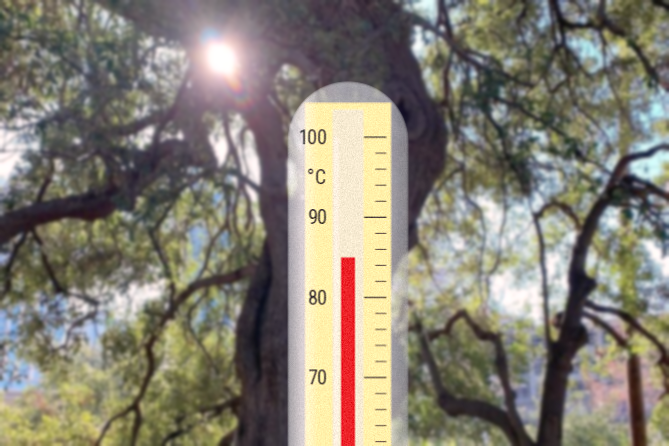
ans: 85,°C
